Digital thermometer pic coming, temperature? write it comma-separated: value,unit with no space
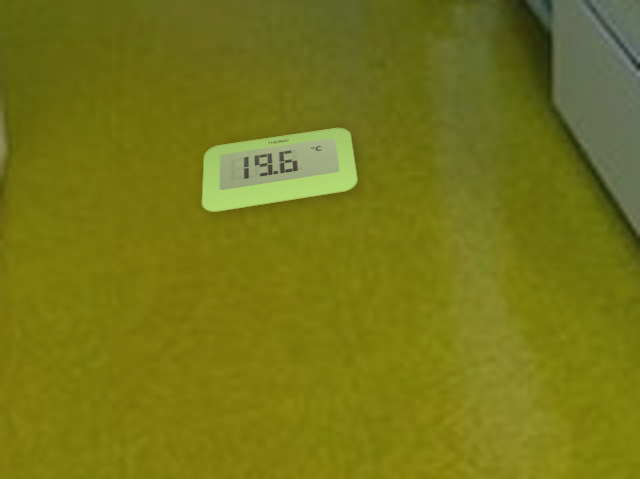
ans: 19.6,°C
